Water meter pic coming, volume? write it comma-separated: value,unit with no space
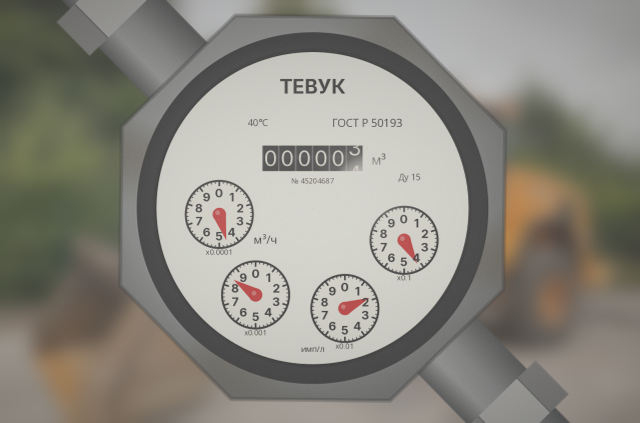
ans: 3.4184,m³
